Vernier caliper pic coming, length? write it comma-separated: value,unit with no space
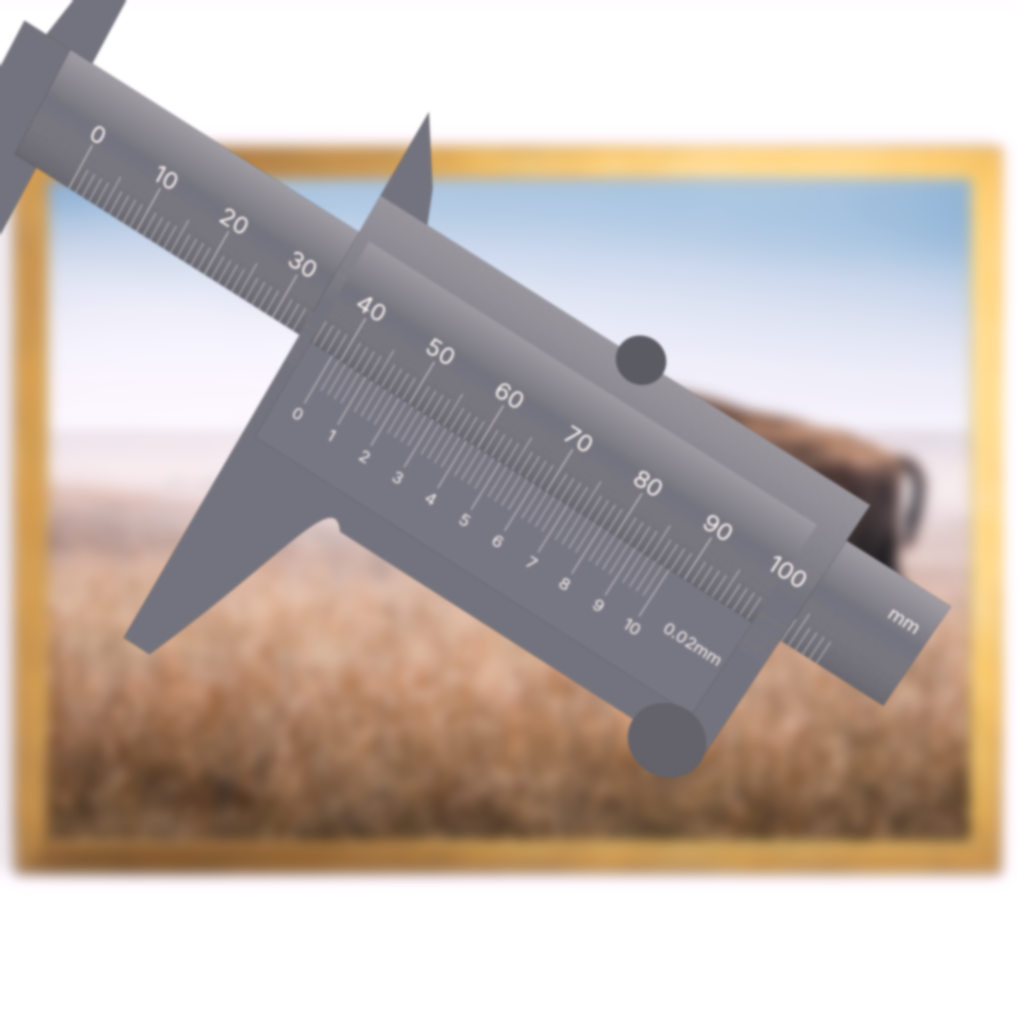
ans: 38.8,mm
